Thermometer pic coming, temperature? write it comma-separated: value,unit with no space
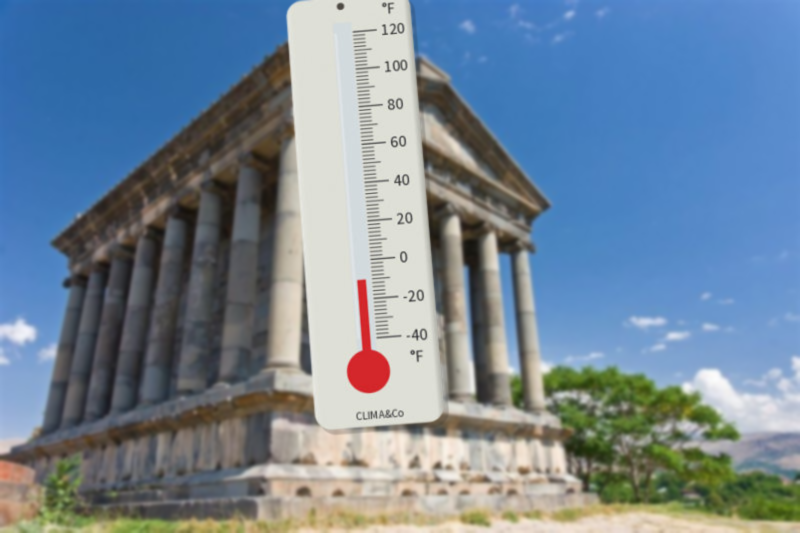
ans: -10,°F
